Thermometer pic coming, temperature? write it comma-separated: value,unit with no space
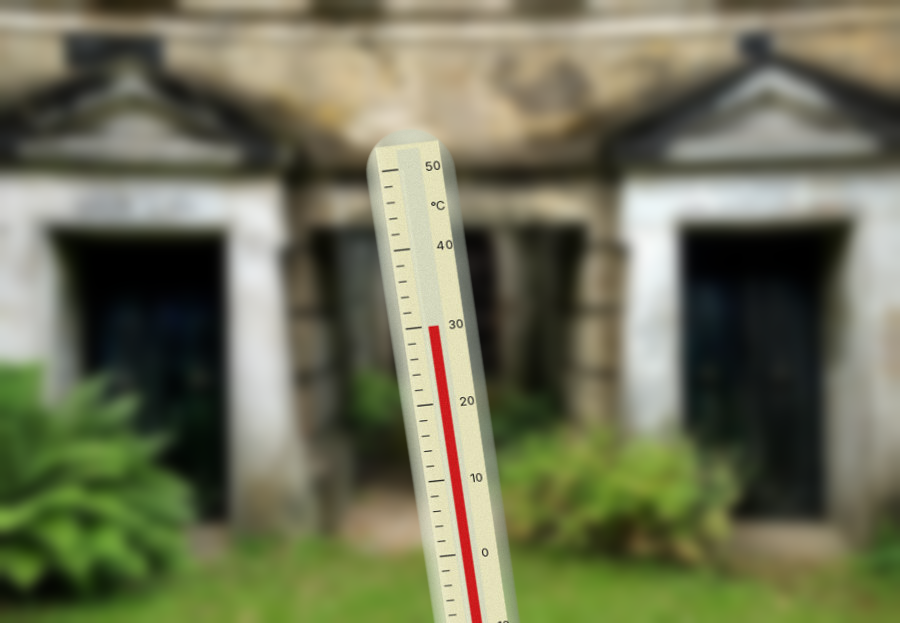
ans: 30,°C
